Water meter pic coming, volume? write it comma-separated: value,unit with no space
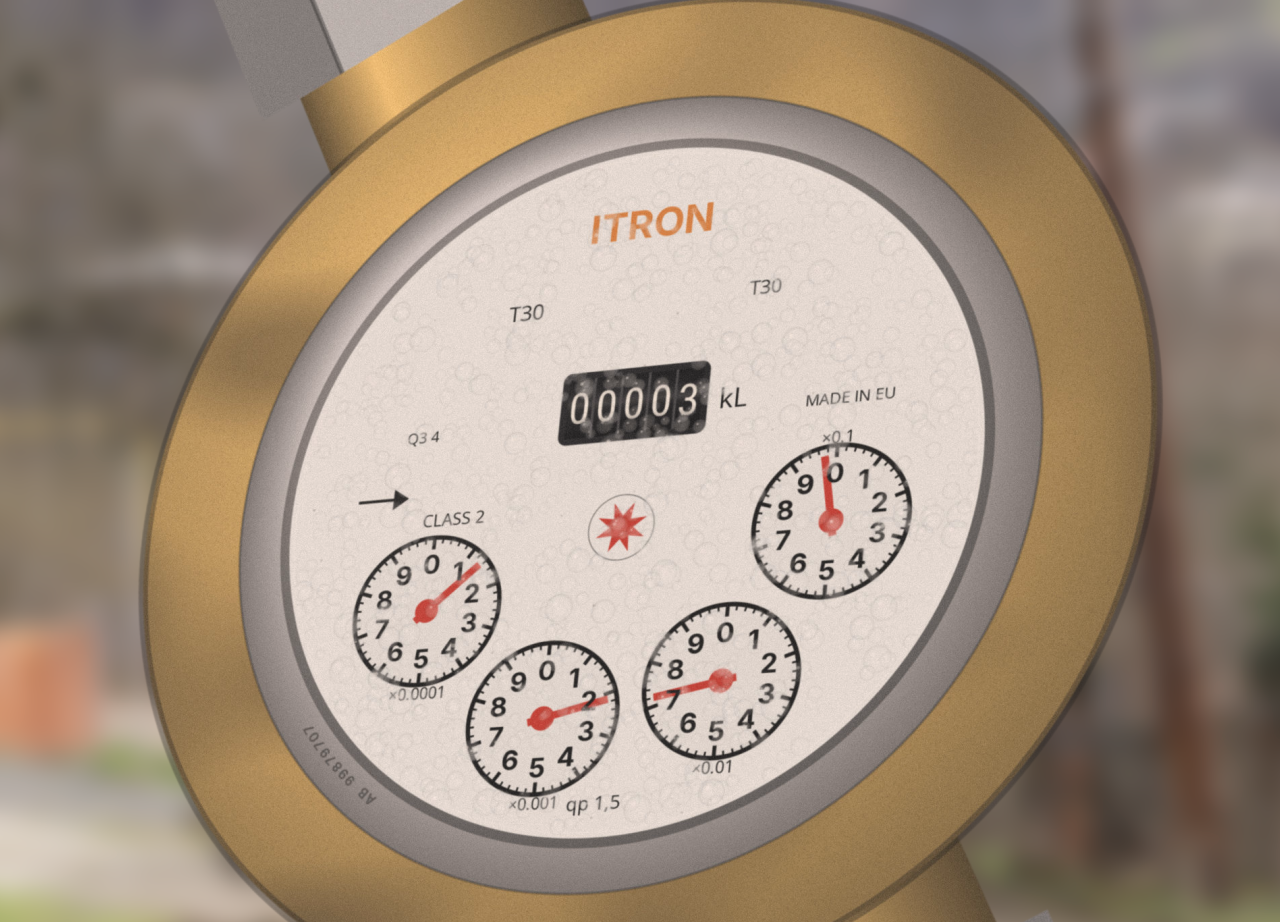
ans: 2.9721,kL
